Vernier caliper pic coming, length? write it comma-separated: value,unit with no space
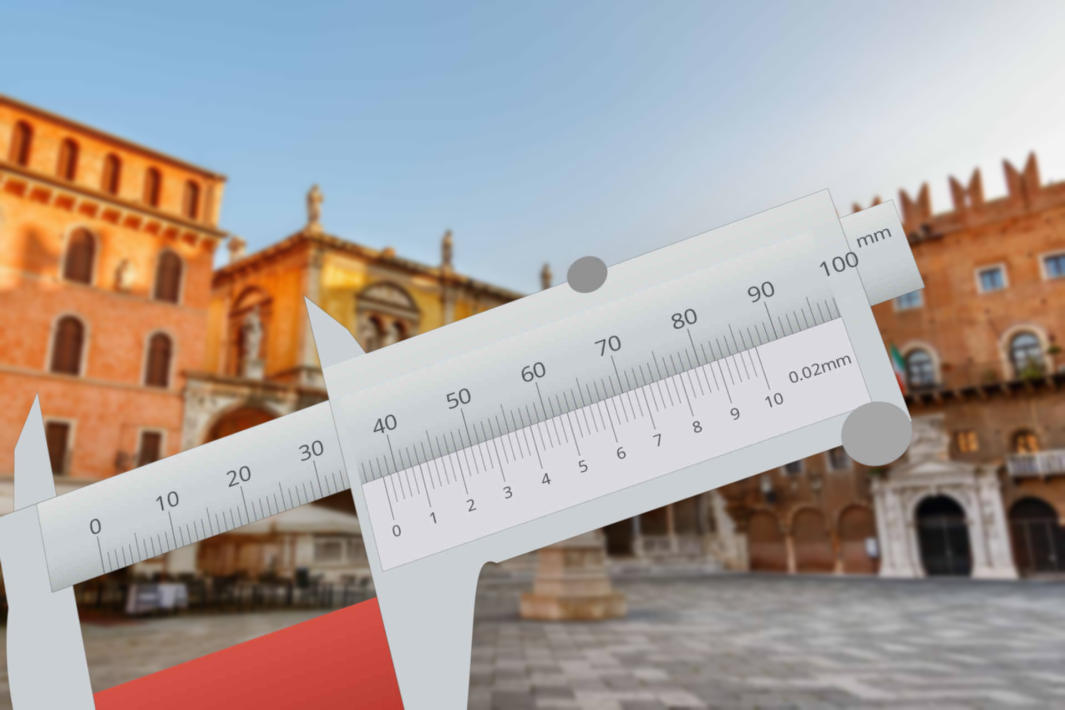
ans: 38.2,mm
